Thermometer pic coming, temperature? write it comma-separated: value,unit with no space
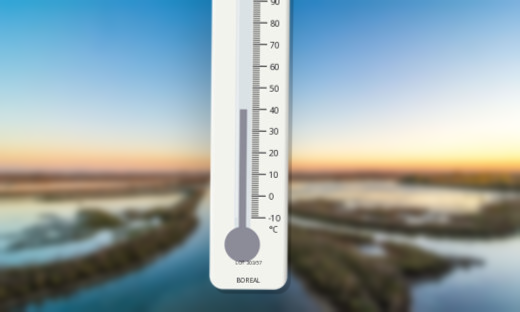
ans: 40,°C
